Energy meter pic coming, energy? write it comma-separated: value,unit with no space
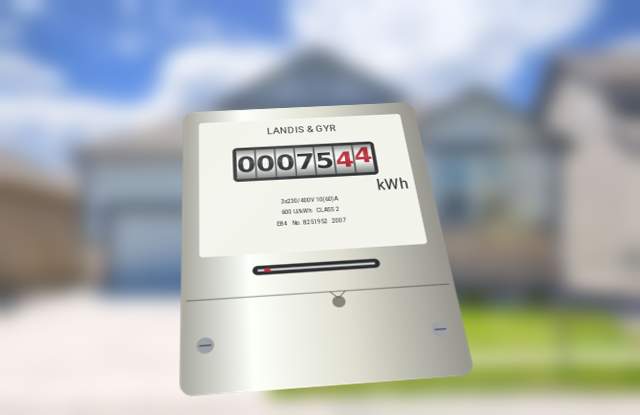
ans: 75.44,kWh
